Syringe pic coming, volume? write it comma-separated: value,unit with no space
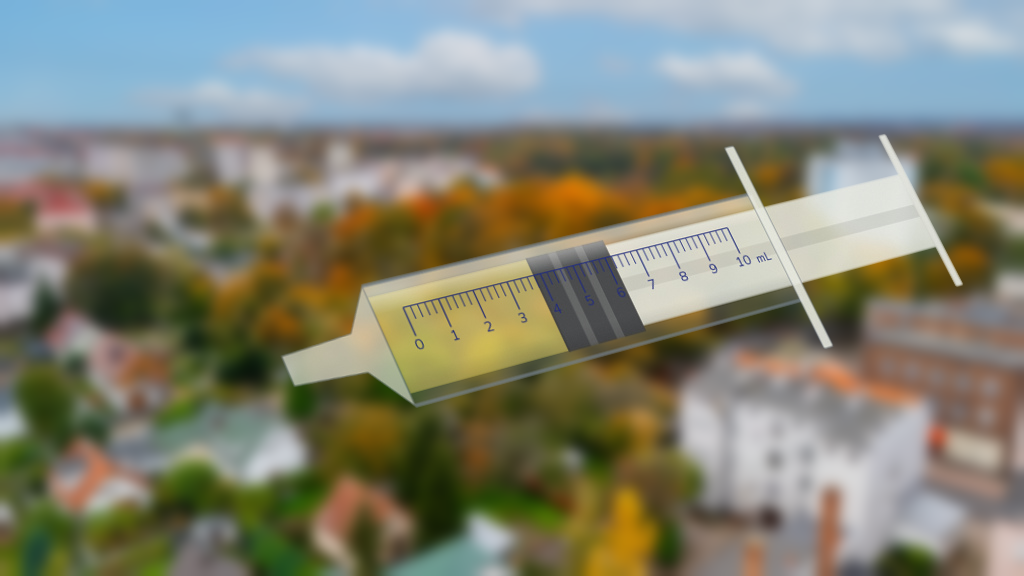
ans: 3.8,mL
